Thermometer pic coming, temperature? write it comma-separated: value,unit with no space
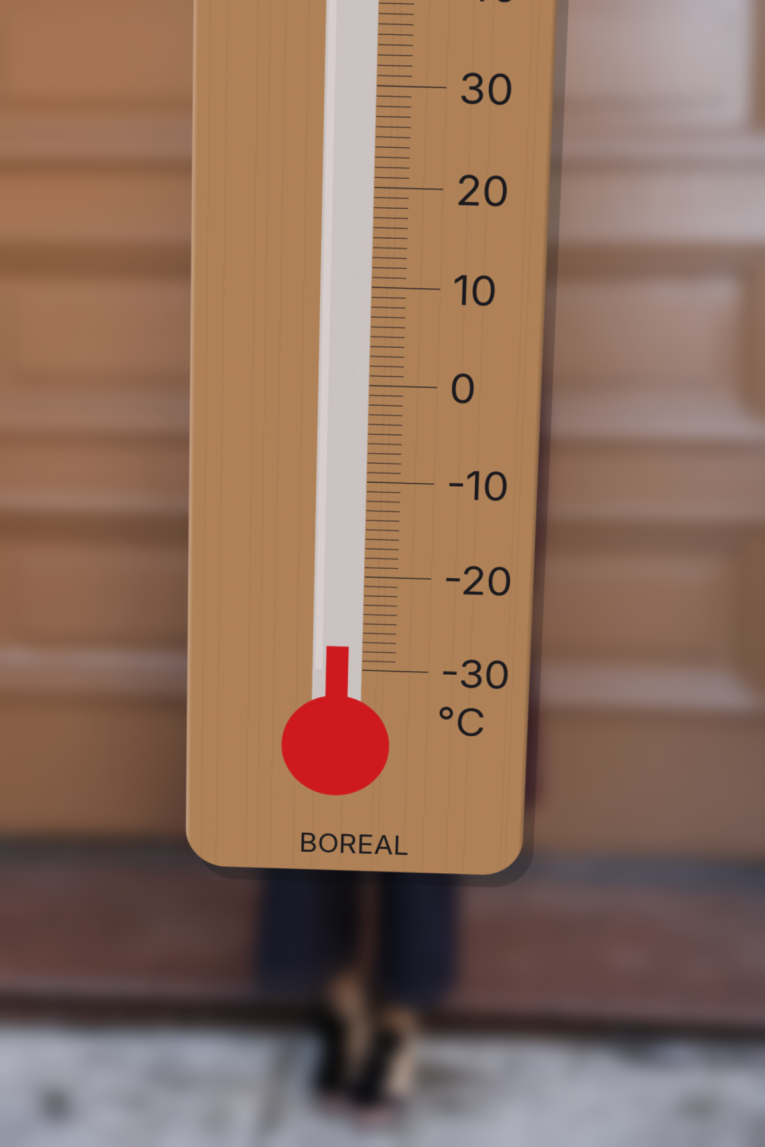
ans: -27.5,°C
